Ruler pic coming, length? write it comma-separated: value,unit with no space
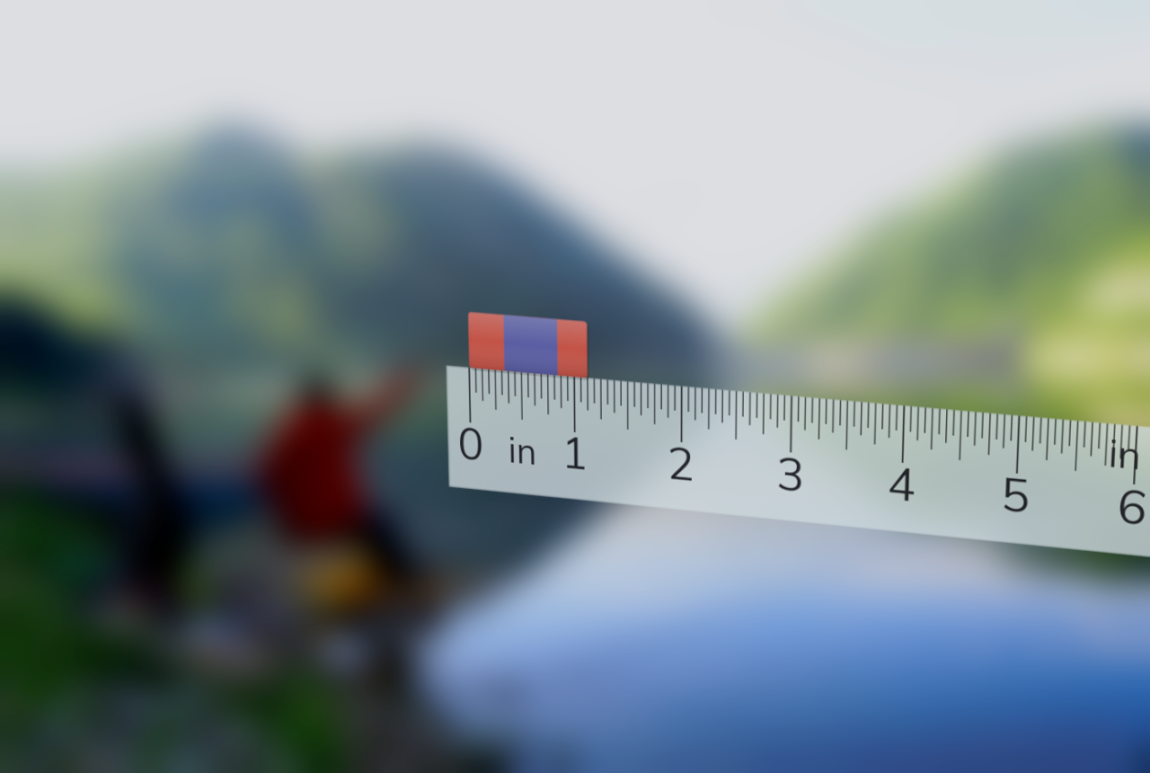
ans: 1.125,in
